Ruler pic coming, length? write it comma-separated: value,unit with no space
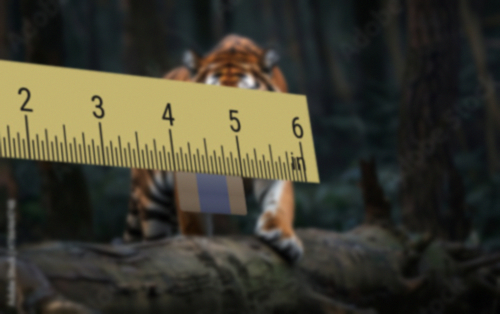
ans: 1,in
